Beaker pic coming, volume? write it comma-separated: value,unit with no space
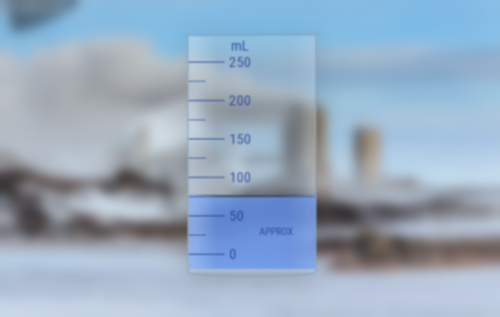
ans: 75,mL
